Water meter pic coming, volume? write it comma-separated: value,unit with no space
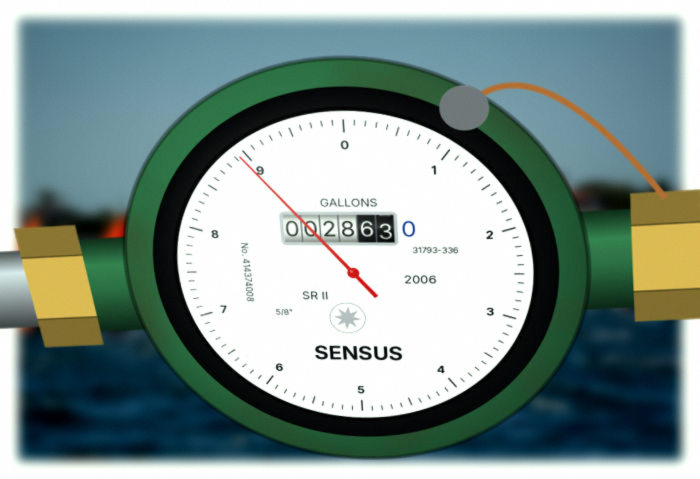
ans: 28628.9,gal
